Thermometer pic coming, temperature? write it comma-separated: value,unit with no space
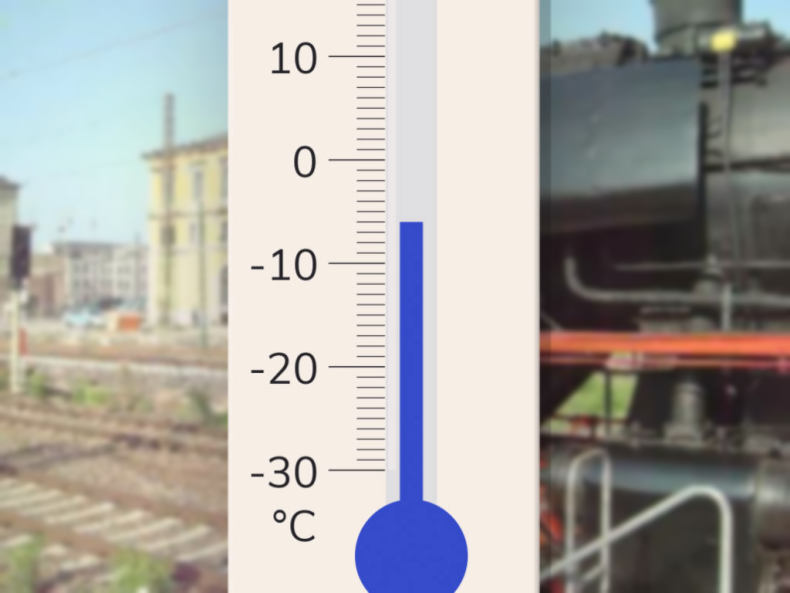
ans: -6,°C
